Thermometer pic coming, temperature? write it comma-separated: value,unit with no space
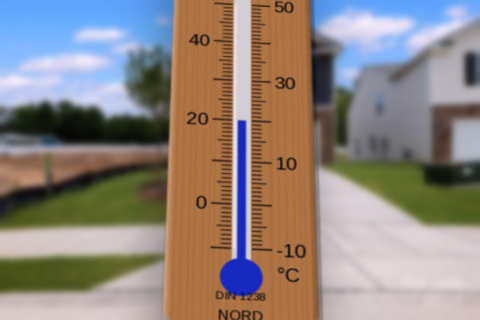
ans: 20,°C
